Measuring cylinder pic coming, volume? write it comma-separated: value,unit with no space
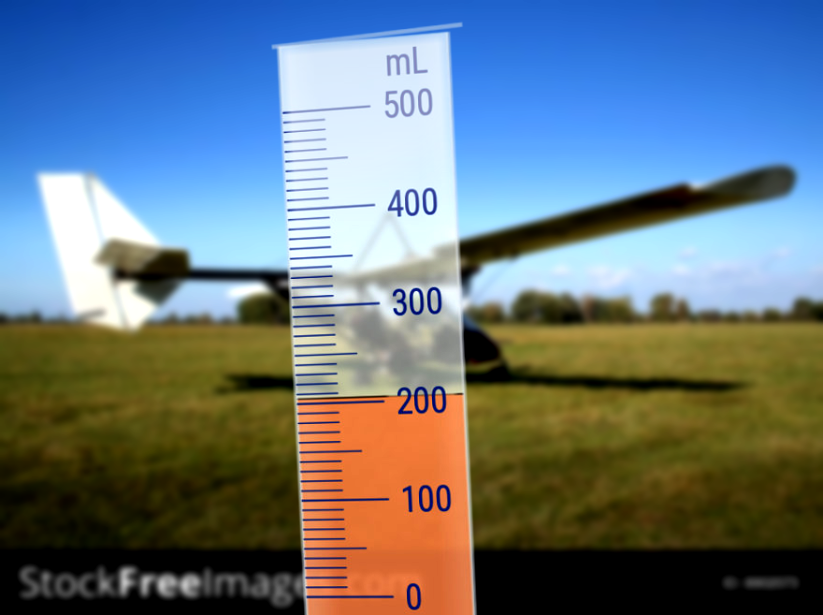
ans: 205,mL
